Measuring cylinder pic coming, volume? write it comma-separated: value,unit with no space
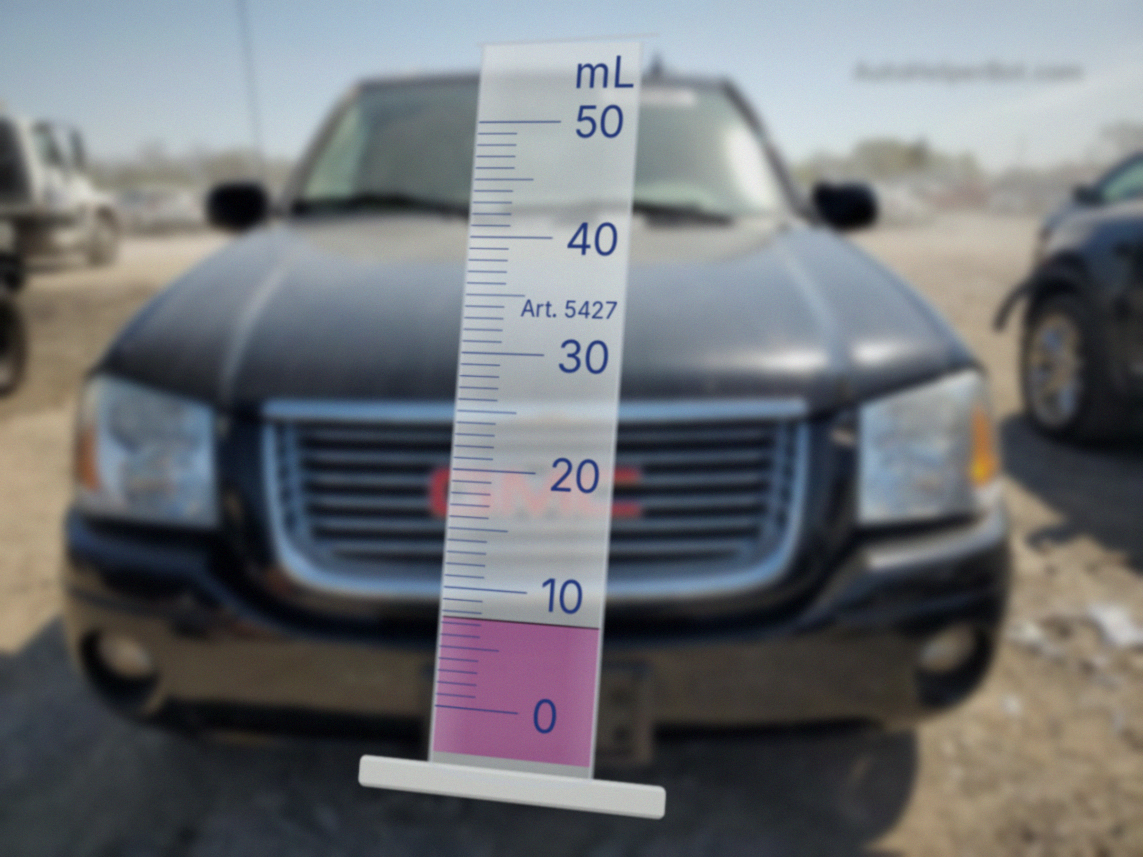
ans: 7.5,mL
